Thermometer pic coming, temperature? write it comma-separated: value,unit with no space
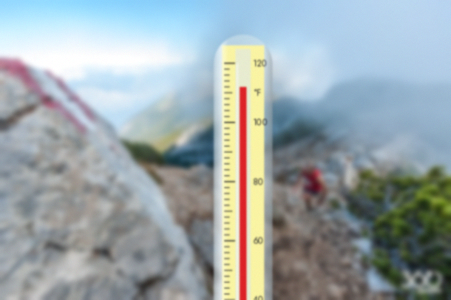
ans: 112,°F
